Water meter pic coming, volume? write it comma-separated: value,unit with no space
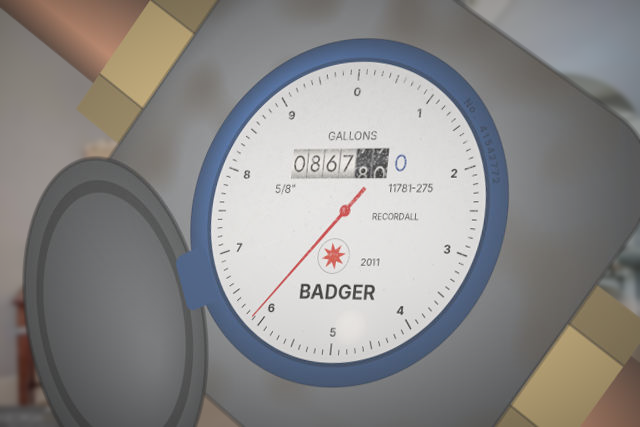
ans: 867796.1,gal
